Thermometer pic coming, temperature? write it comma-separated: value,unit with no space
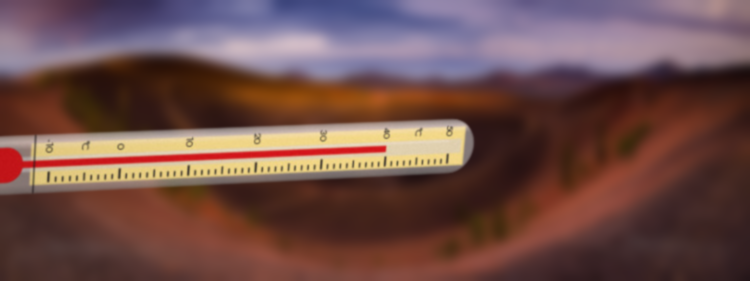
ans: 40,°C
